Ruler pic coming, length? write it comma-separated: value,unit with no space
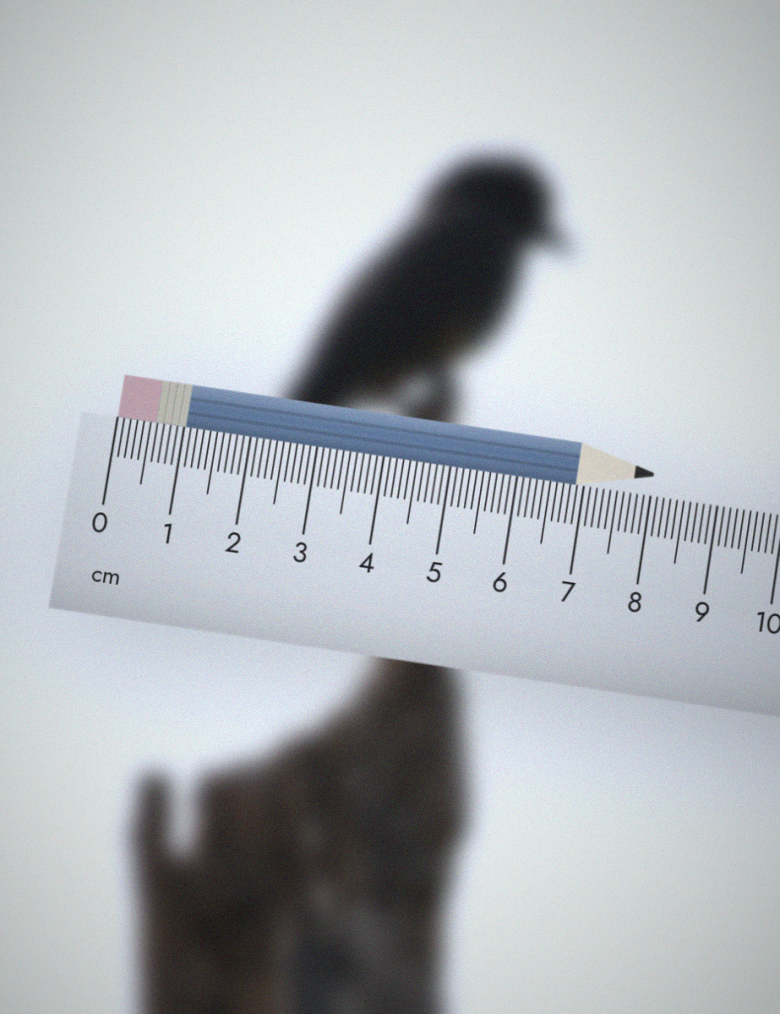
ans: 8,cm
